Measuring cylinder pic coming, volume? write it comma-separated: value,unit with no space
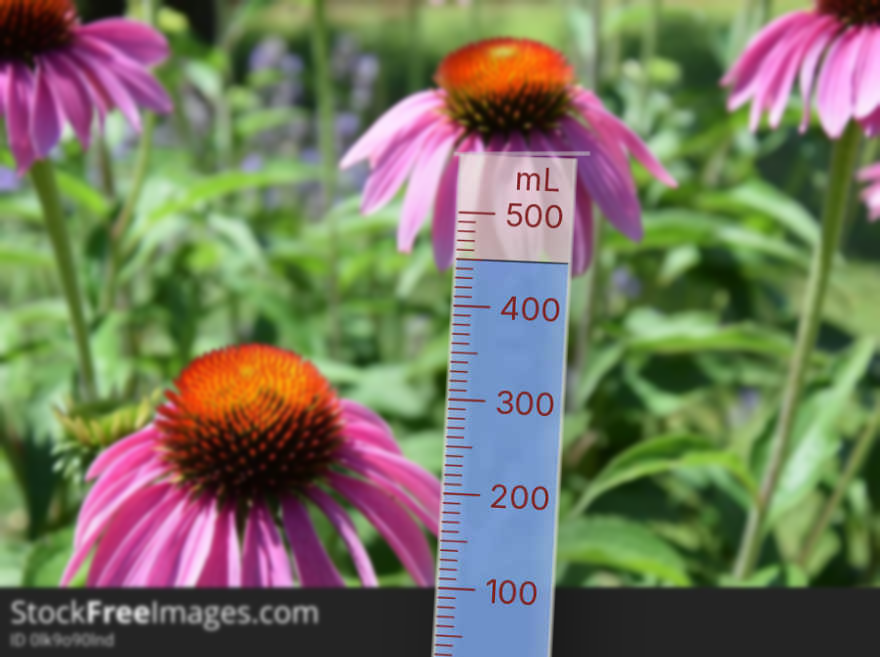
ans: 450,mL
